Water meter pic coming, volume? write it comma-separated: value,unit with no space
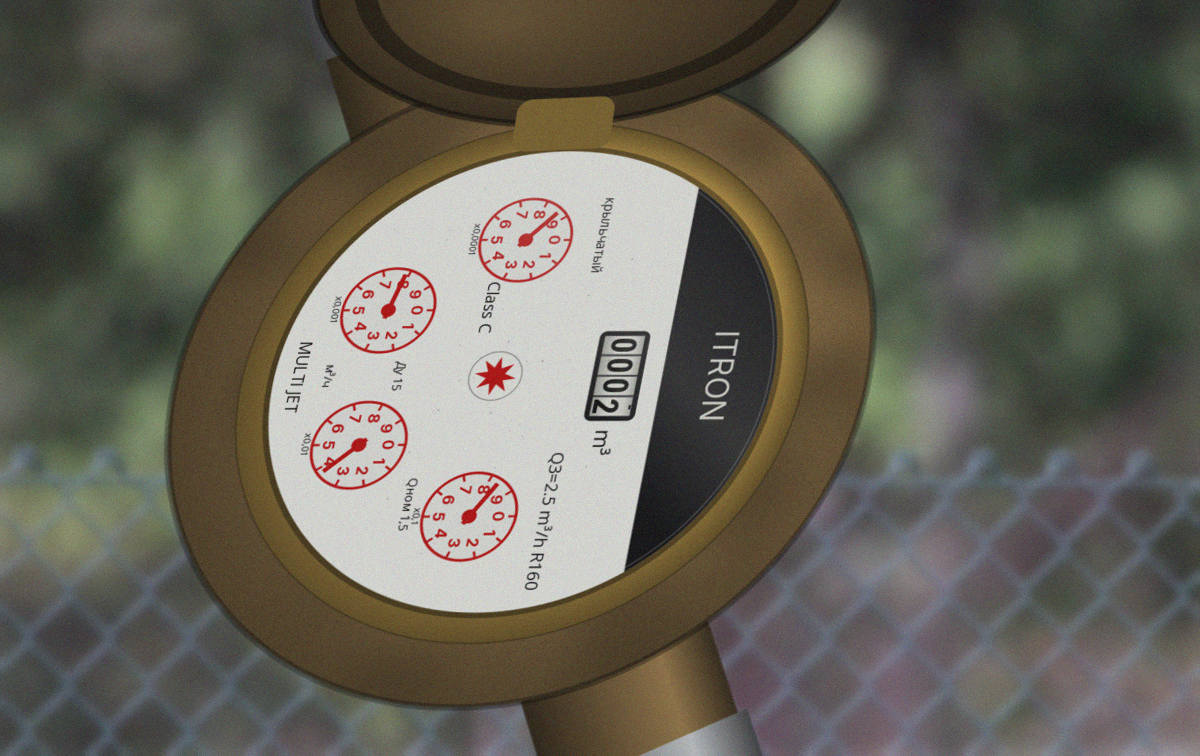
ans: 1.8378,m³
